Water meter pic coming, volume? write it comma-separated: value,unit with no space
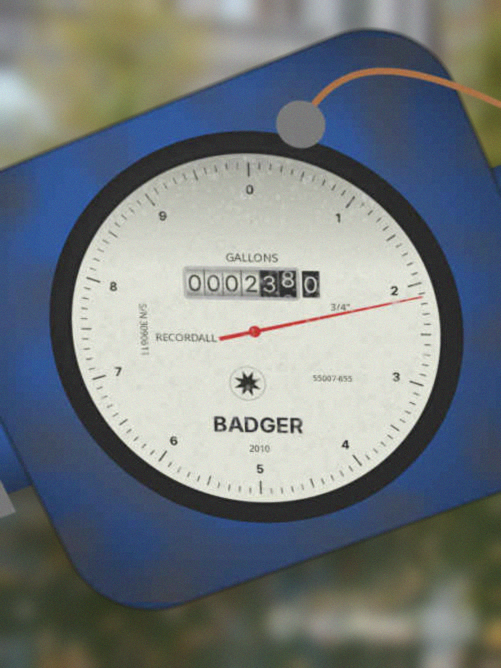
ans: 2382.1,gal
